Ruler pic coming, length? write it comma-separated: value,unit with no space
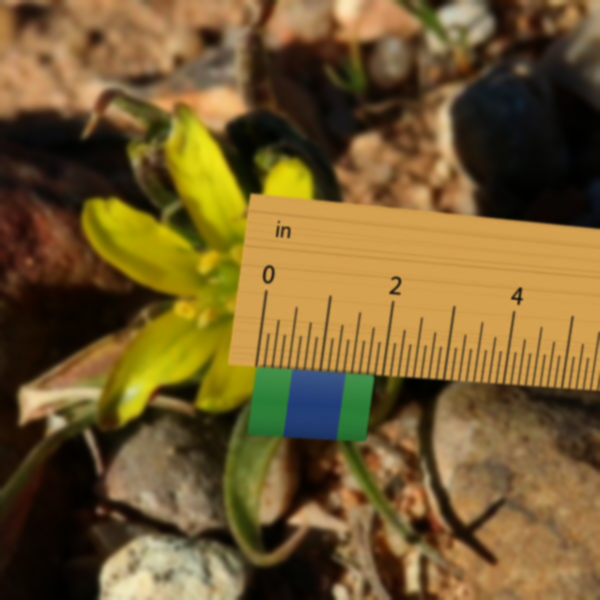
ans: 1.875,in
